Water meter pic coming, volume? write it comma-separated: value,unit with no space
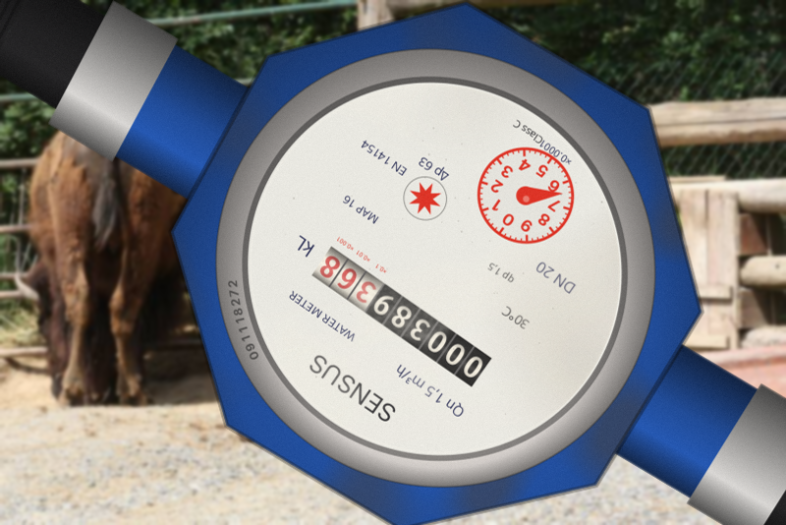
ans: 389.3686,kL
